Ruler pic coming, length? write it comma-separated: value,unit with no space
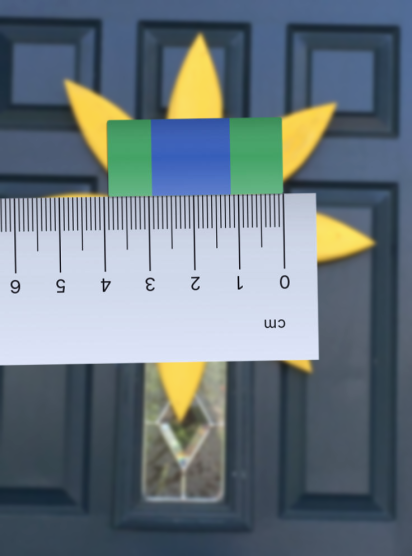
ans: 3.9,cm
